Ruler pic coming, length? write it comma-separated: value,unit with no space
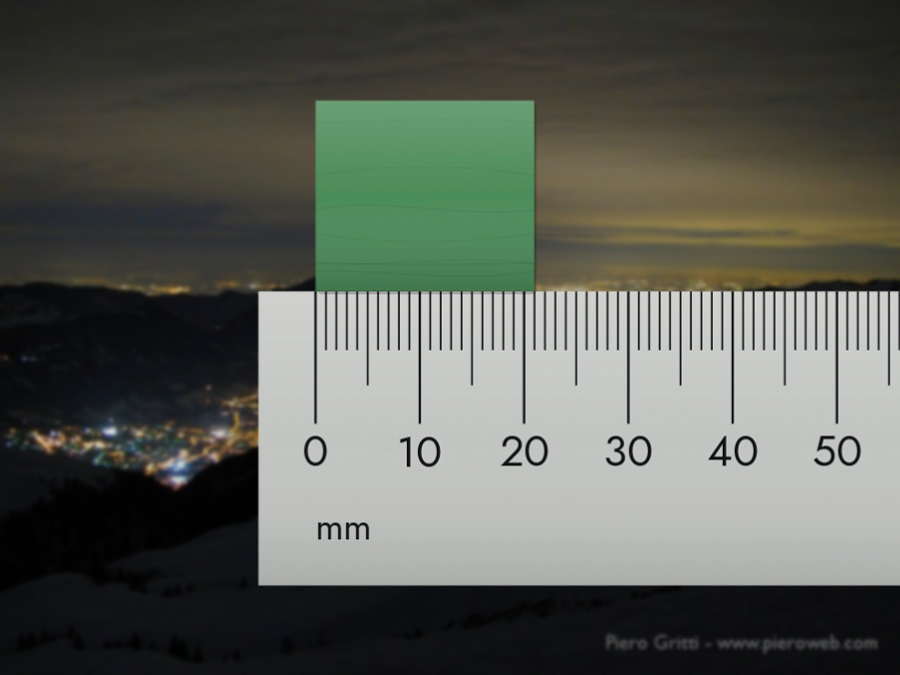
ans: 21,mm
